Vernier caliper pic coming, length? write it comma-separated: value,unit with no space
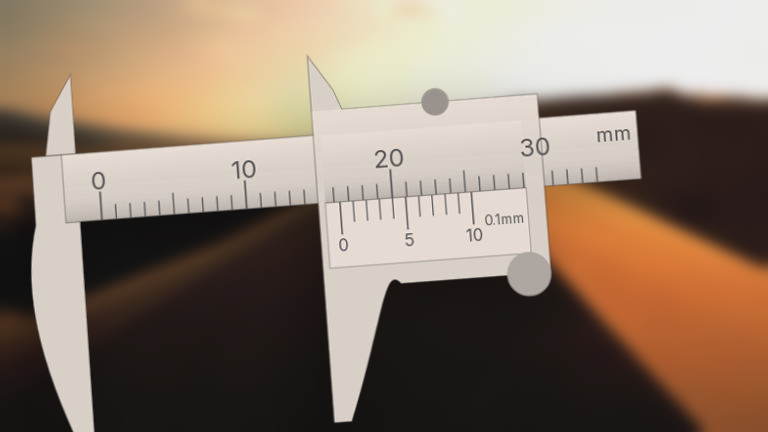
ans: 16.4,mm
